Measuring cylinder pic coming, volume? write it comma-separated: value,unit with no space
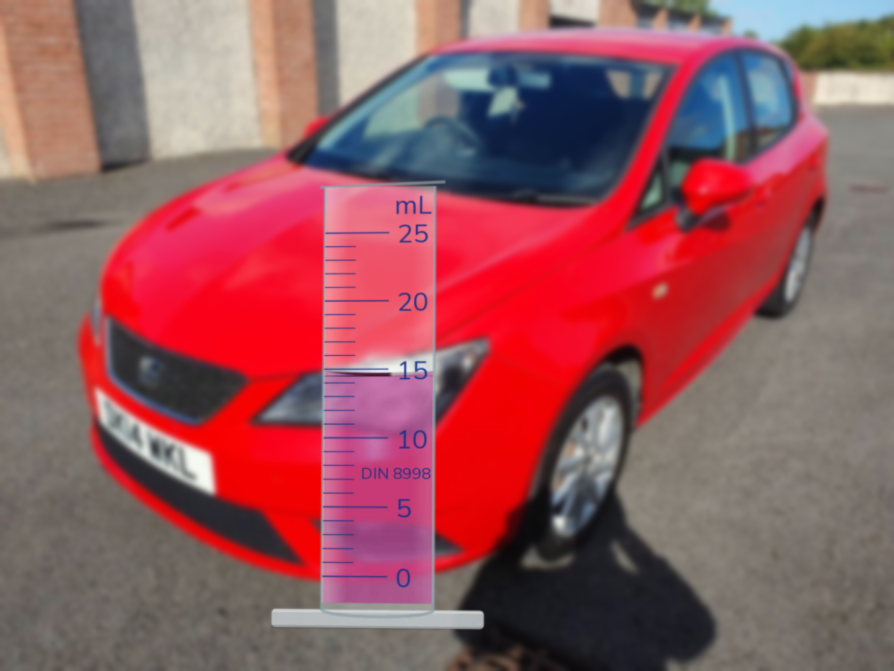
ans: 14.5,mL
